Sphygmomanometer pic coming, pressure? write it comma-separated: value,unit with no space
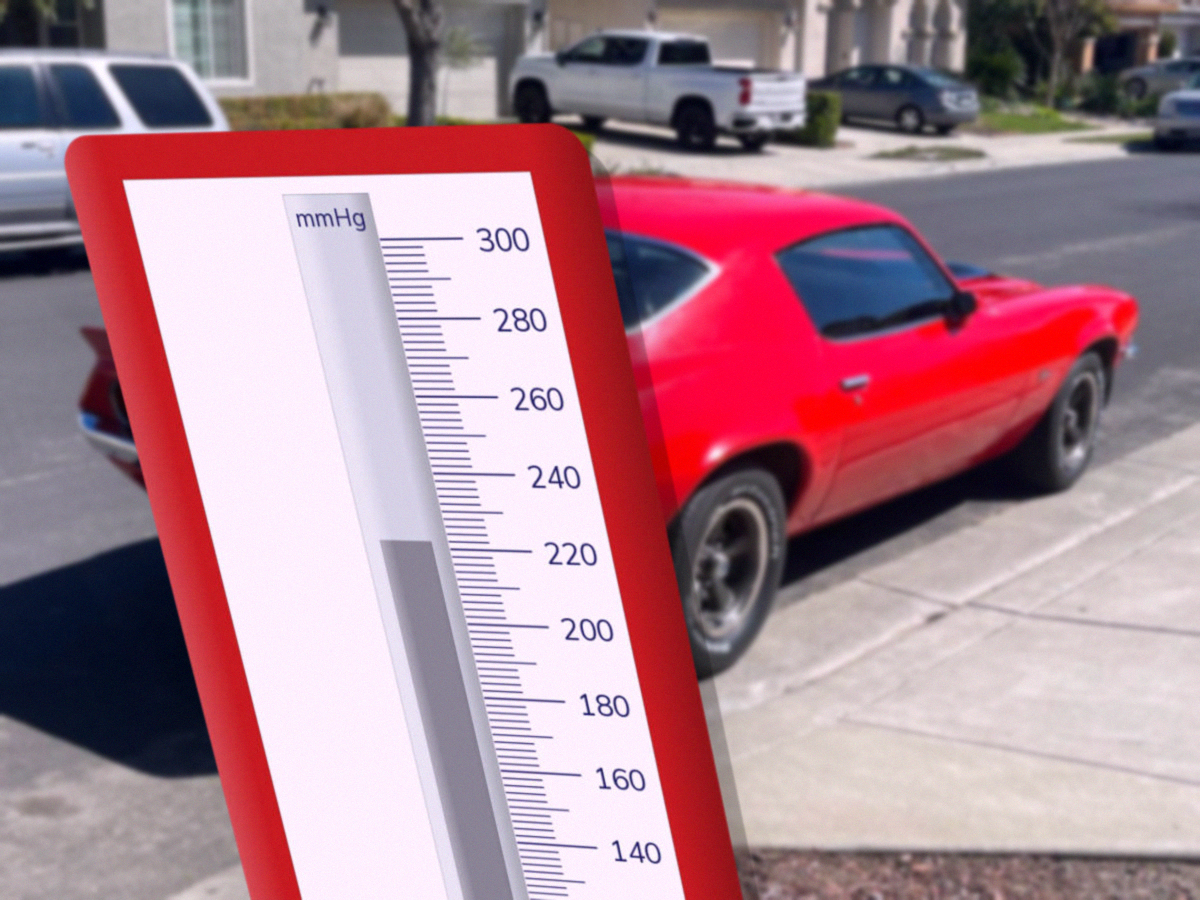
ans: 222,mmHg
